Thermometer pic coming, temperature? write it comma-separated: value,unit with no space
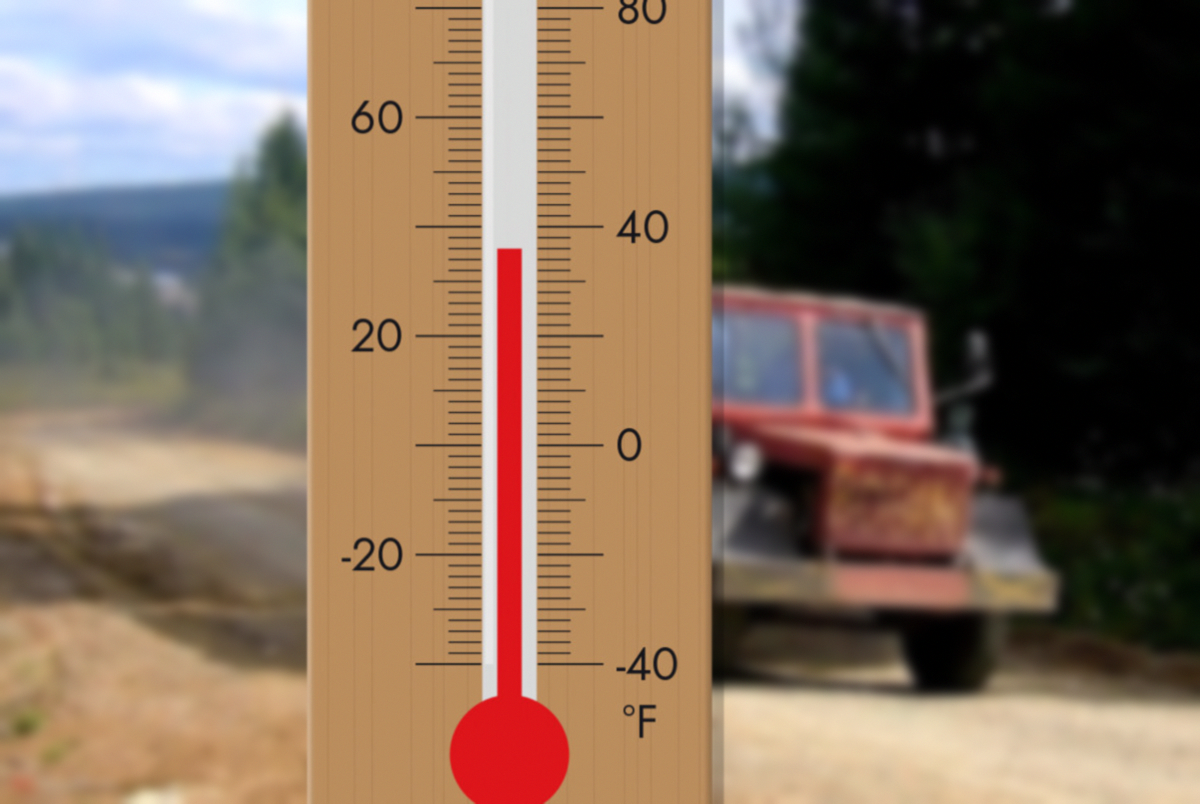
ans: 36,°F
